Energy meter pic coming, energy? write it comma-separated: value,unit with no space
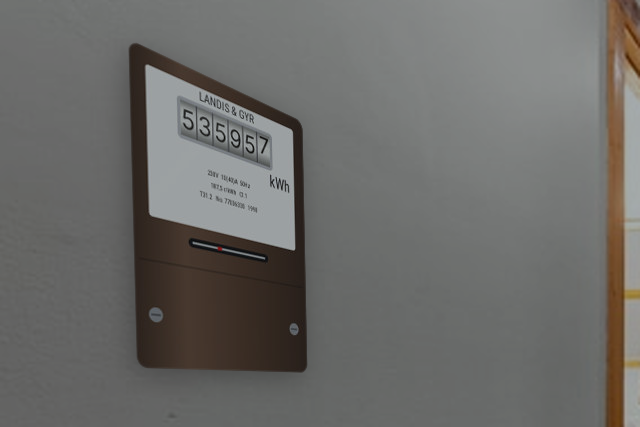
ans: 535957,kWh
